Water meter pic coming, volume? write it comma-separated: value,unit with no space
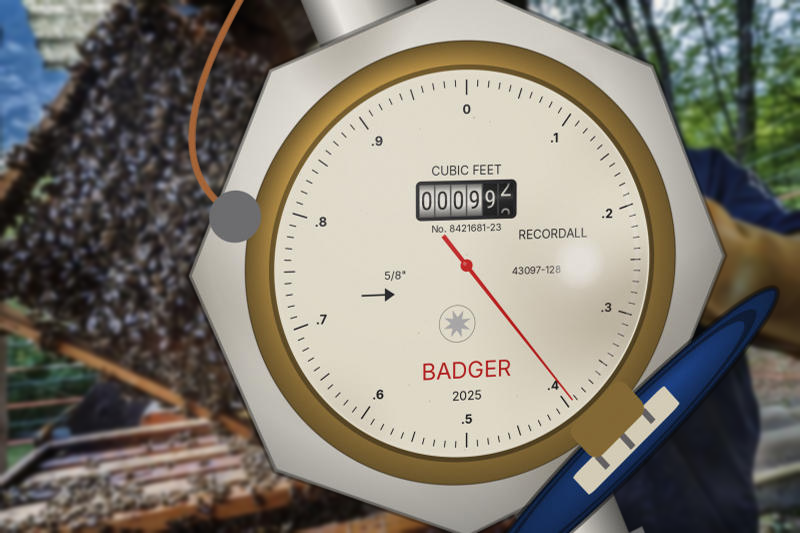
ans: 992.39,ft³
